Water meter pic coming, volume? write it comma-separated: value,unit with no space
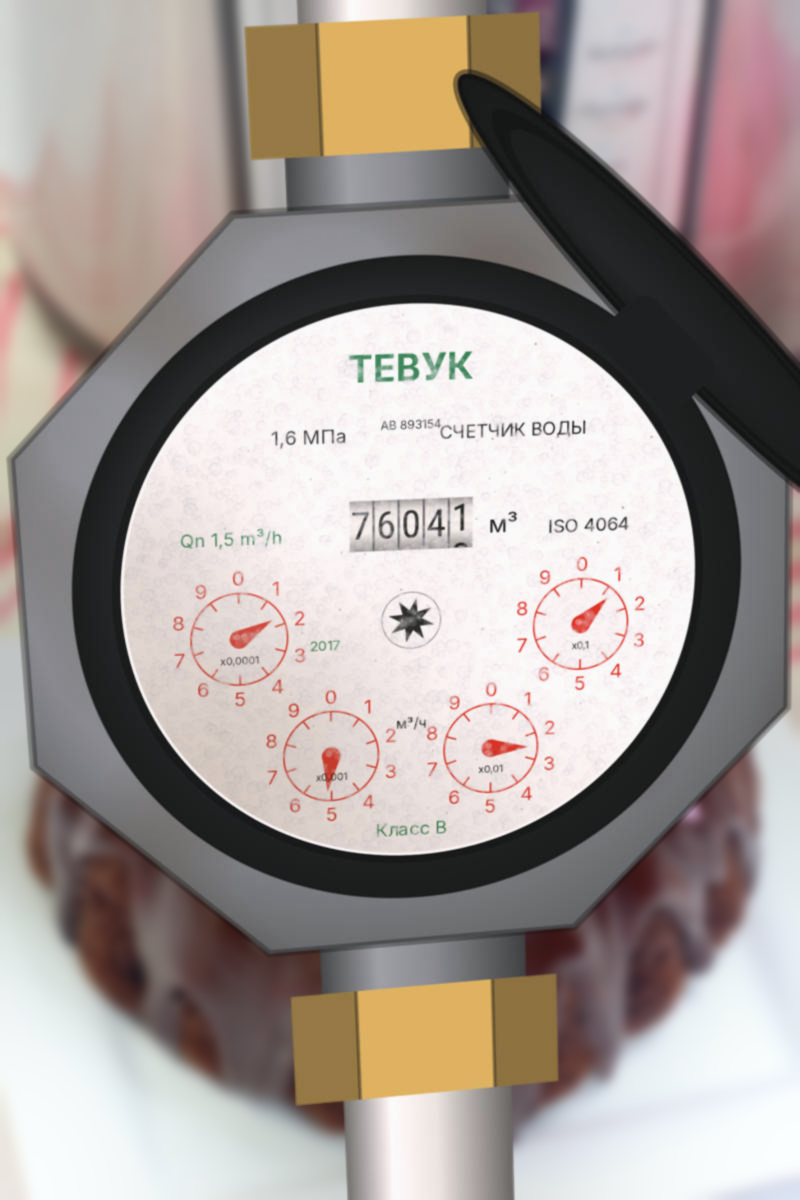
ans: 76041.1251,m³
